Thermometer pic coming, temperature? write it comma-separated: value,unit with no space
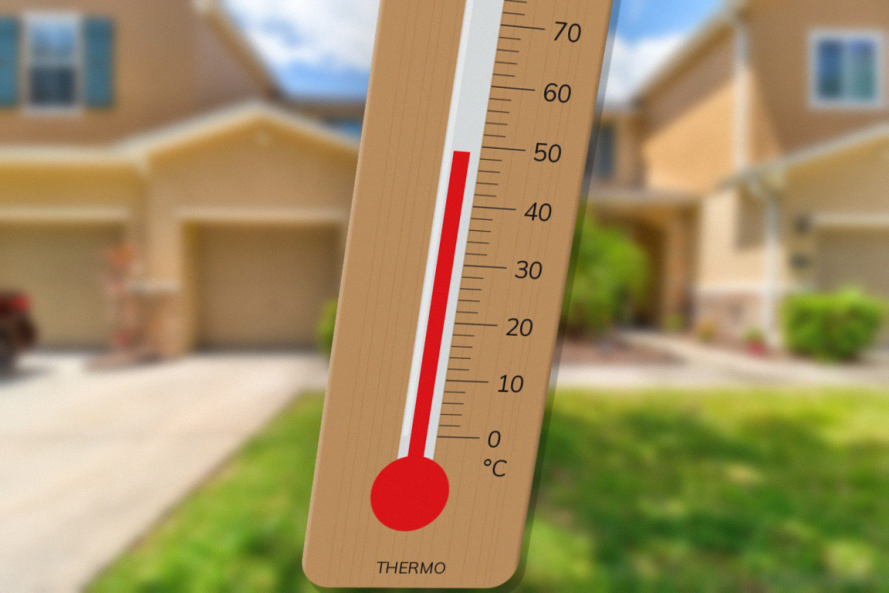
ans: 49,°C
